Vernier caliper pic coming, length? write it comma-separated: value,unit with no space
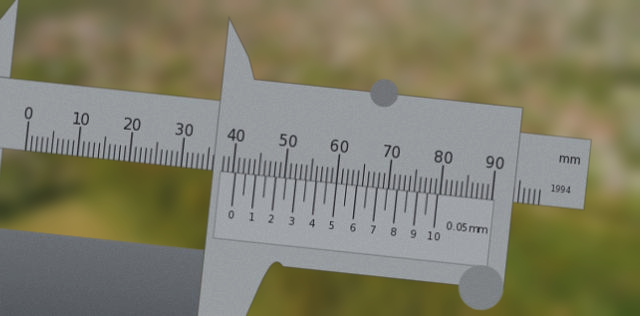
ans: 40.5,mm
